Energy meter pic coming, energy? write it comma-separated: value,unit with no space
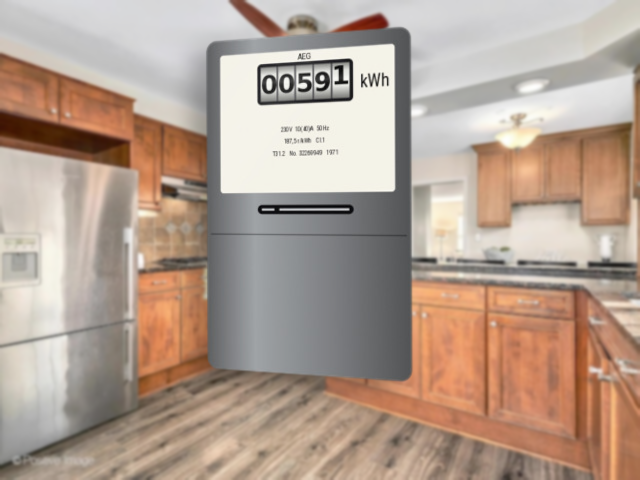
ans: 591,kWh
